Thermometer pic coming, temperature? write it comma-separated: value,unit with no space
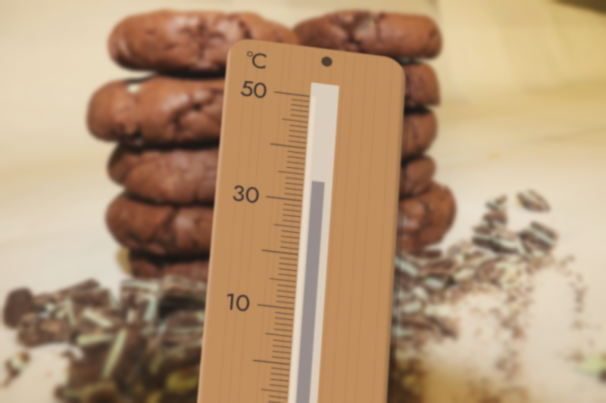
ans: 34,°C
